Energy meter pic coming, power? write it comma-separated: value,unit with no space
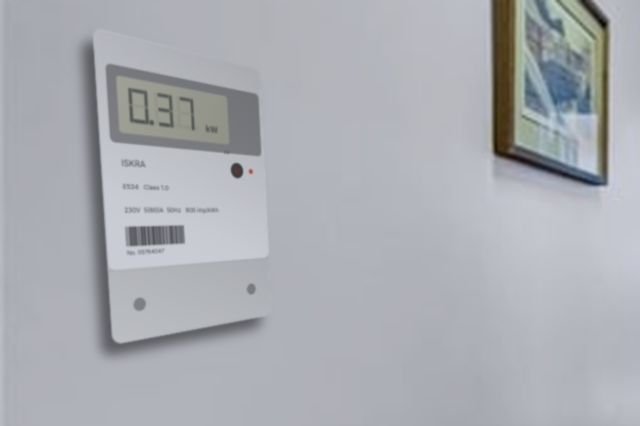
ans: 0.37,kW
